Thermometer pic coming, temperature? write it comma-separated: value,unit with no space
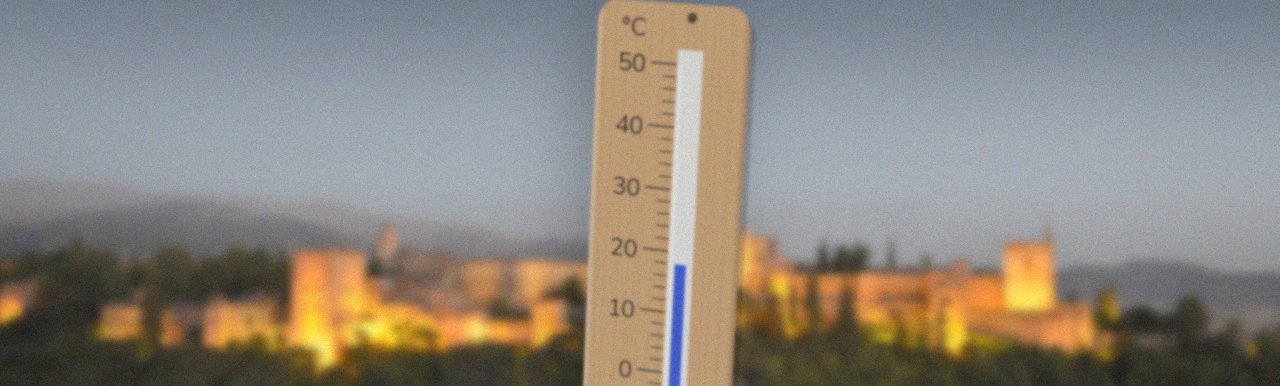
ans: 18,°C
